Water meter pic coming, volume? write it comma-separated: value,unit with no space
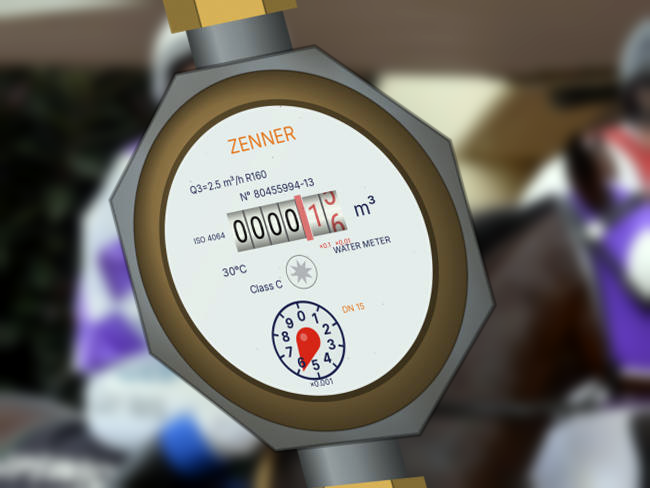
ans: 0.155,m³
